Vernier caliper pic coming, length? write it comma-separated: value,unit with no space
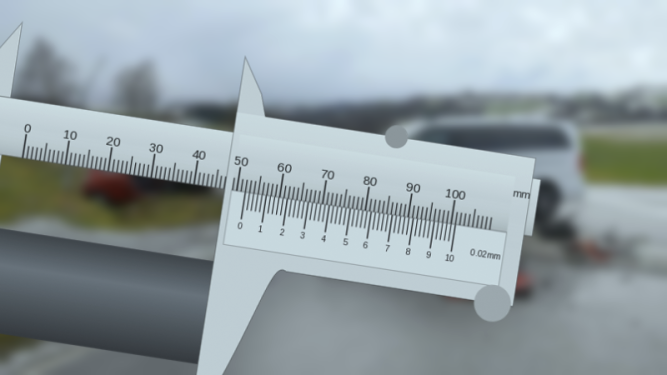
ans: 52.0,mm
